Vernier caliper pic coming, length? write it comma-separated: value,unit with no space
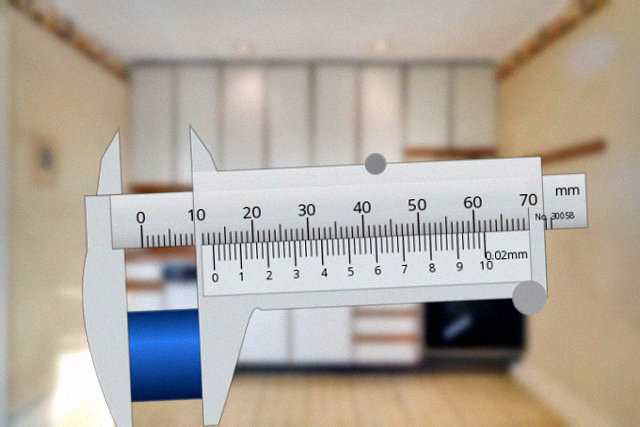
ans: 12.8,mm
